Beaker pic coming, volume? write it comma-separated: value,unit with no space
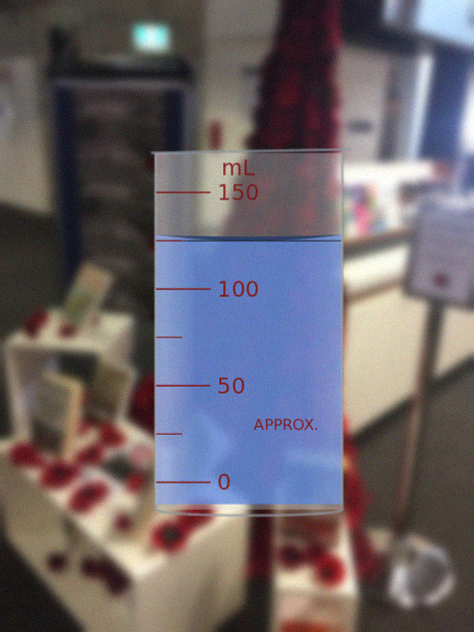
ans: 125,mL
